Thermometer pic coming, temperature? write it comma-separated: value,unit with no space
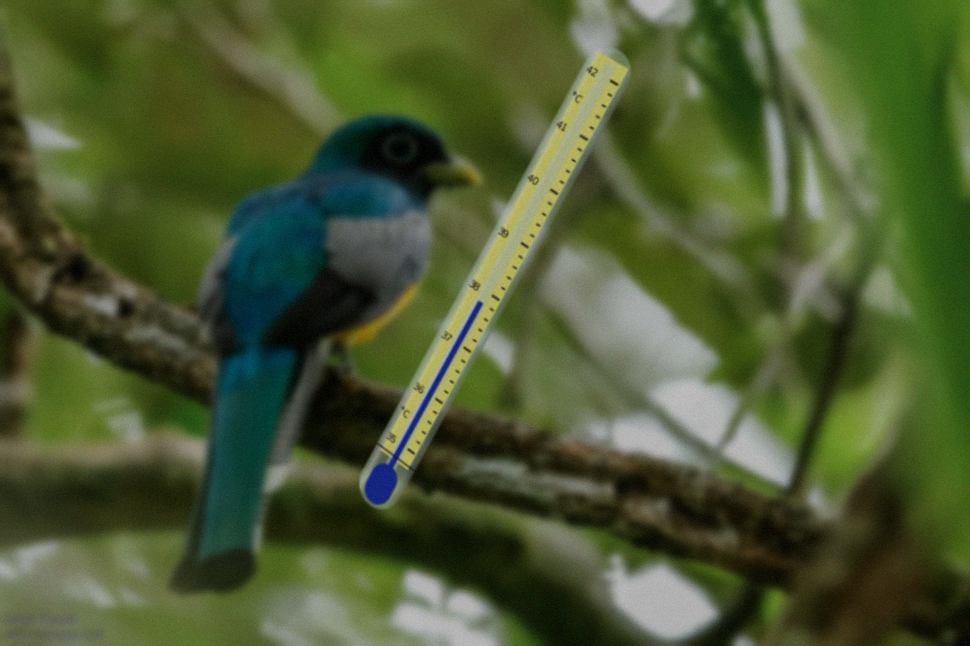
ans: 37.8,°C
